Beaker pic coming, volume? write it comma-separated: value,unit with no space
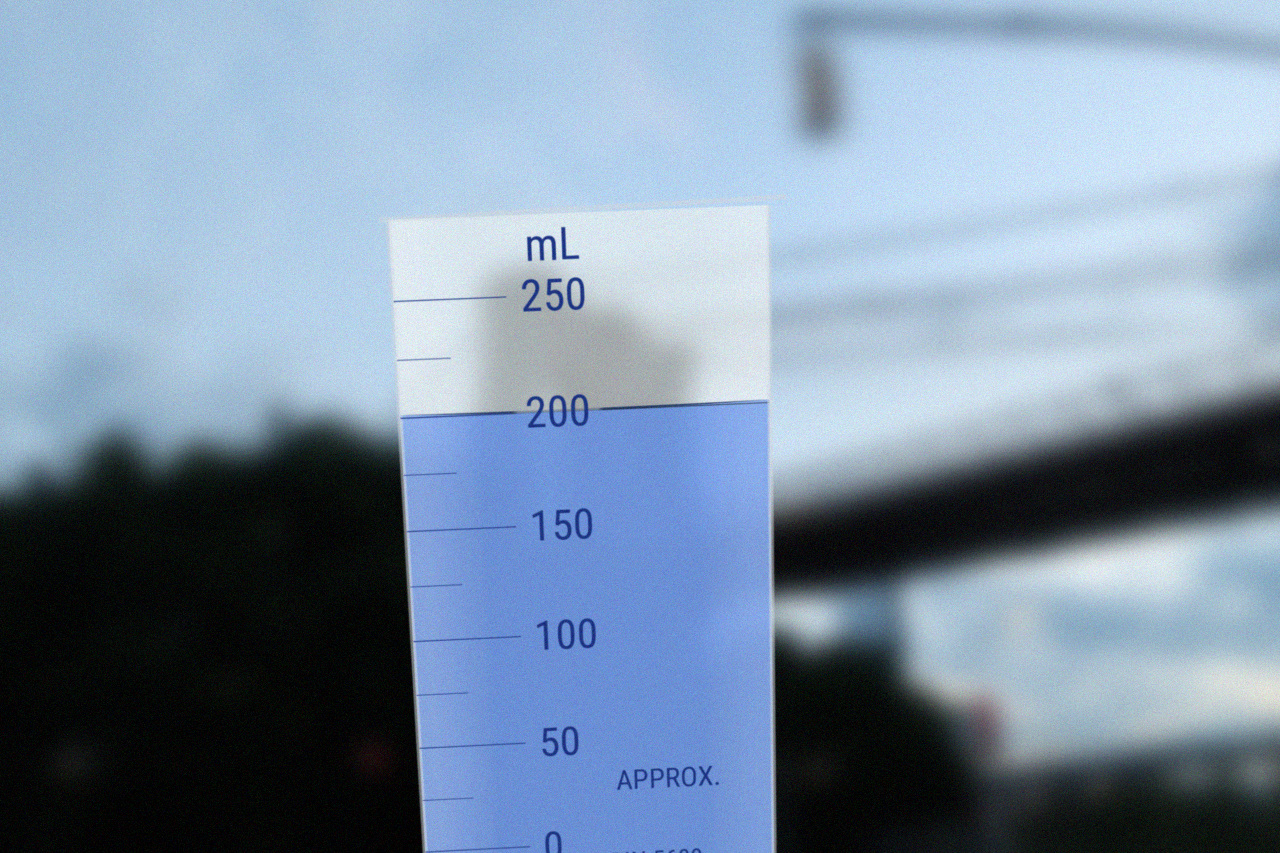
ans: 200,mL
